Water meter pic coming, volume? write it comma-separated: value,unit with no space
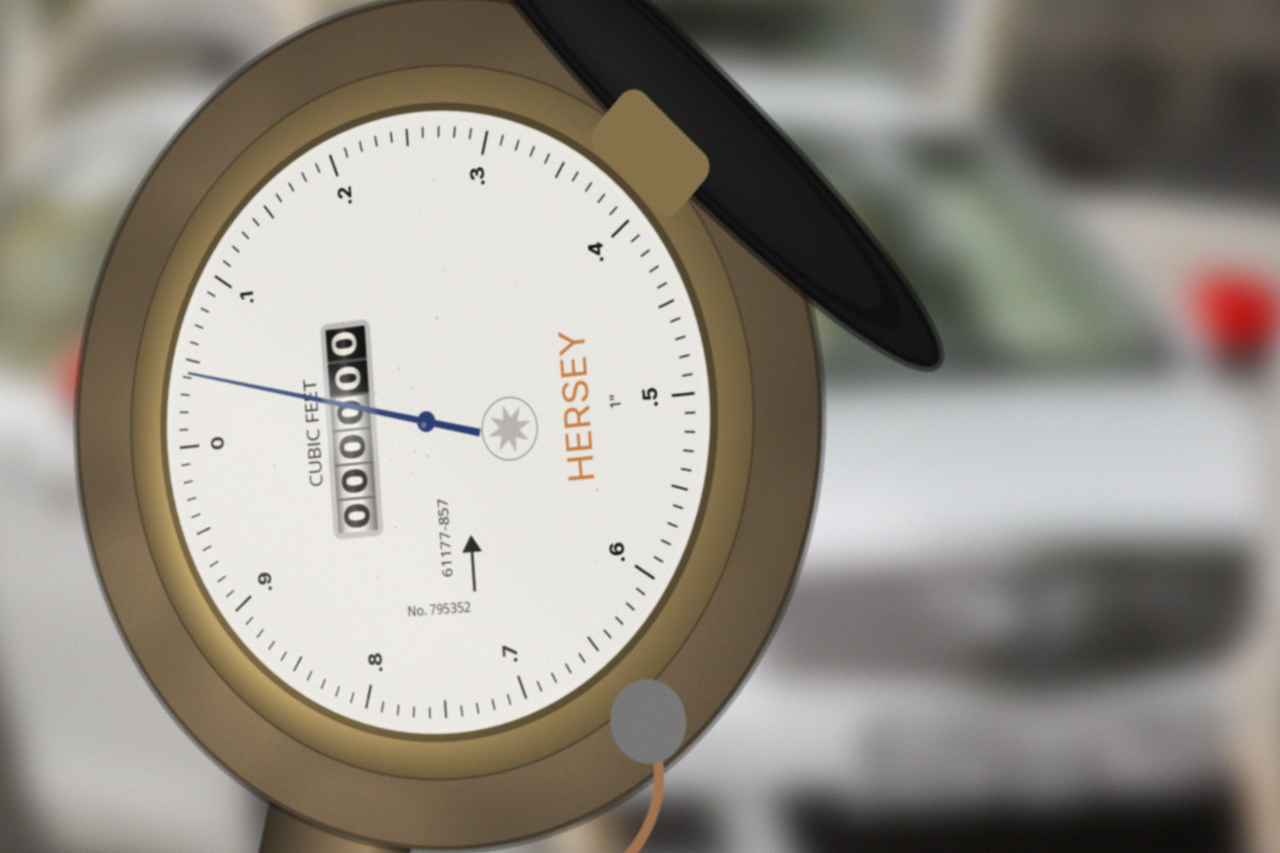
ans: 0.04,ft³
